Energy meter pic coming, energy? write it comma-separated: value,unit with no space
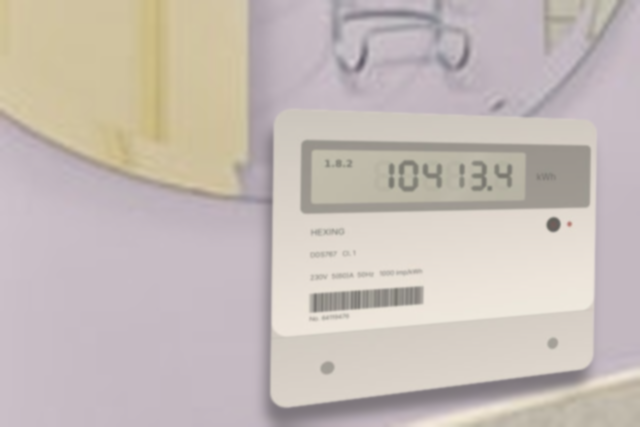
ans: 10413.4,kWh
